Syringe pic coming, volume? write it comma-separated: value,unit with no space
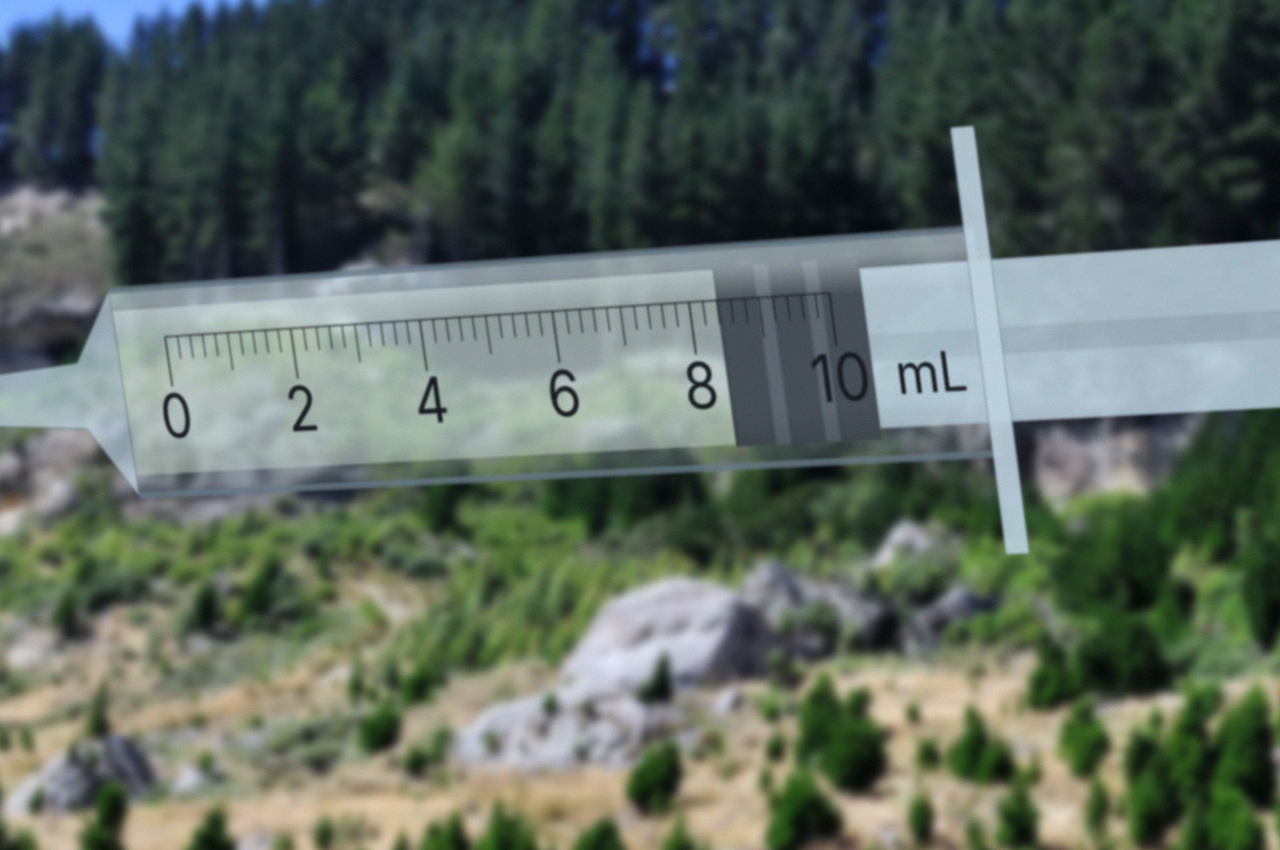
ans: 8.4,mL
